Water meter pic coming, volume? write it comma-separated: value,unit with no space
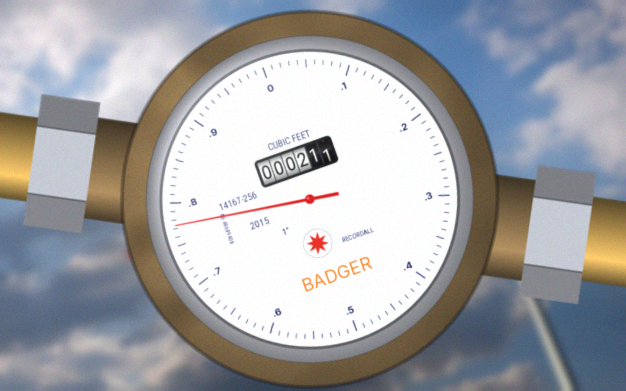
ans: 210.77,ft³
